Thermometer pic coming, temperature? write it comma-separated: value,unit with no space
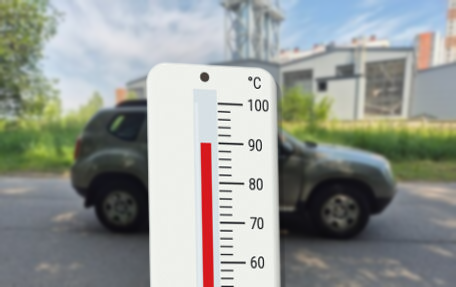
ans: 90,°C
